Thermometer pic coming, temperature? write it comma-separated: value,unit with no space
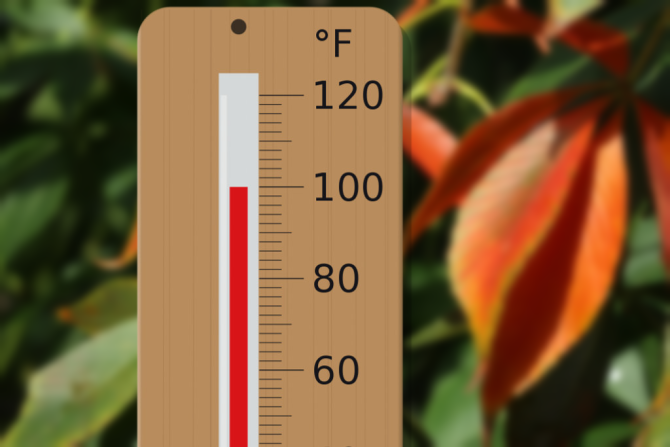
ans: 100,°F
